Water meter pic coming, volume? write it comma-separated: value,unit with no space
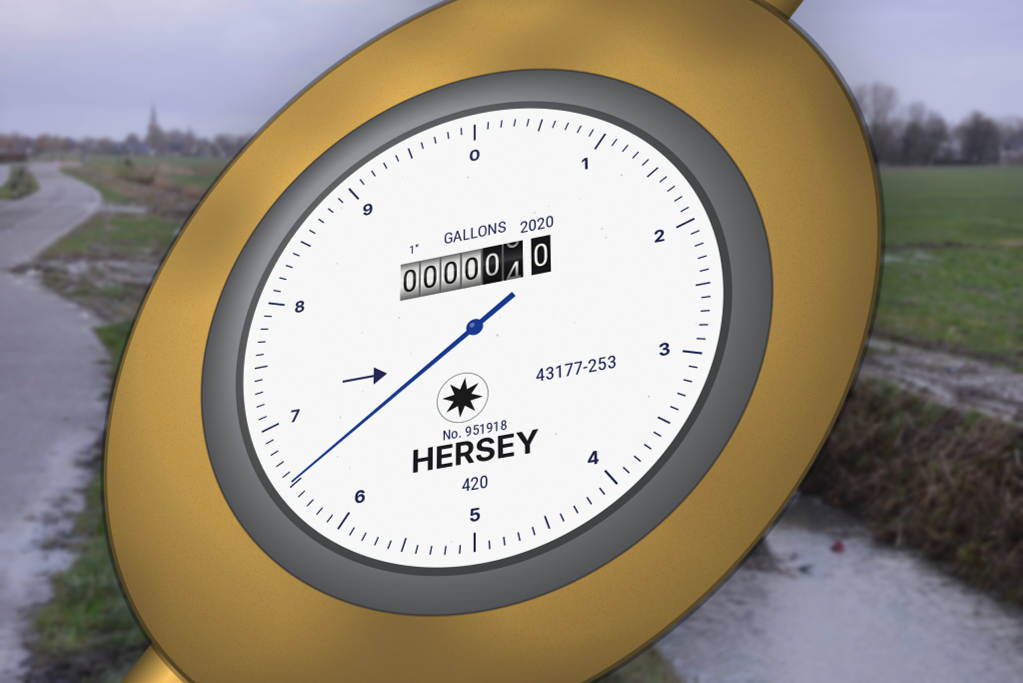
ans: 36.5,gal
